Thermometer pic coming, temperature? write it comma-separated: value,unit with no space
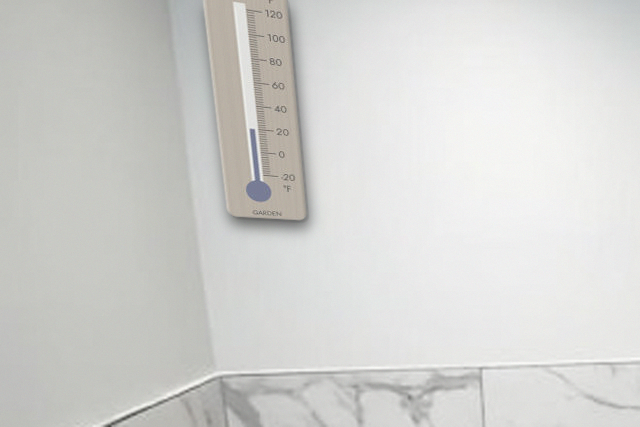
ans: 20,°F
